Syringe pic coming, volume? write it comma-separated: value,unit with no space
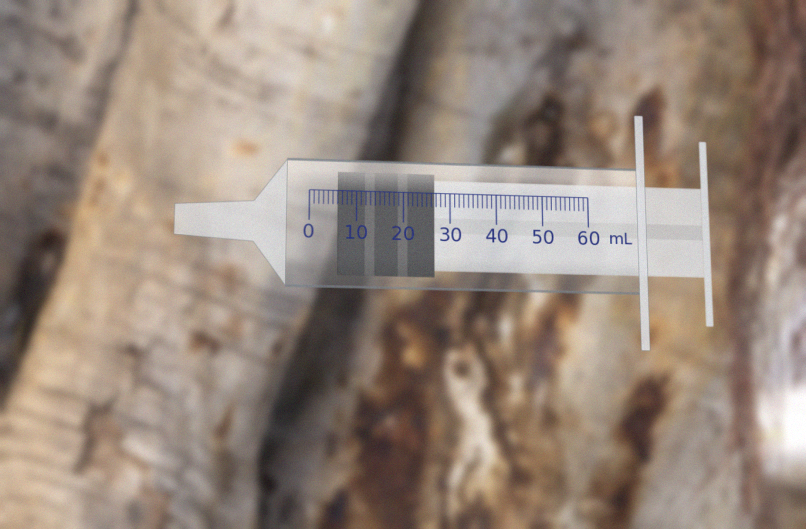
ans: 6,mL
